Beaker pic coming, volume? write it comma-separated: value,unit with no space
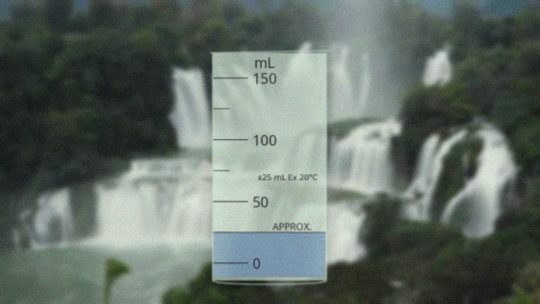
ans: 25,mL
